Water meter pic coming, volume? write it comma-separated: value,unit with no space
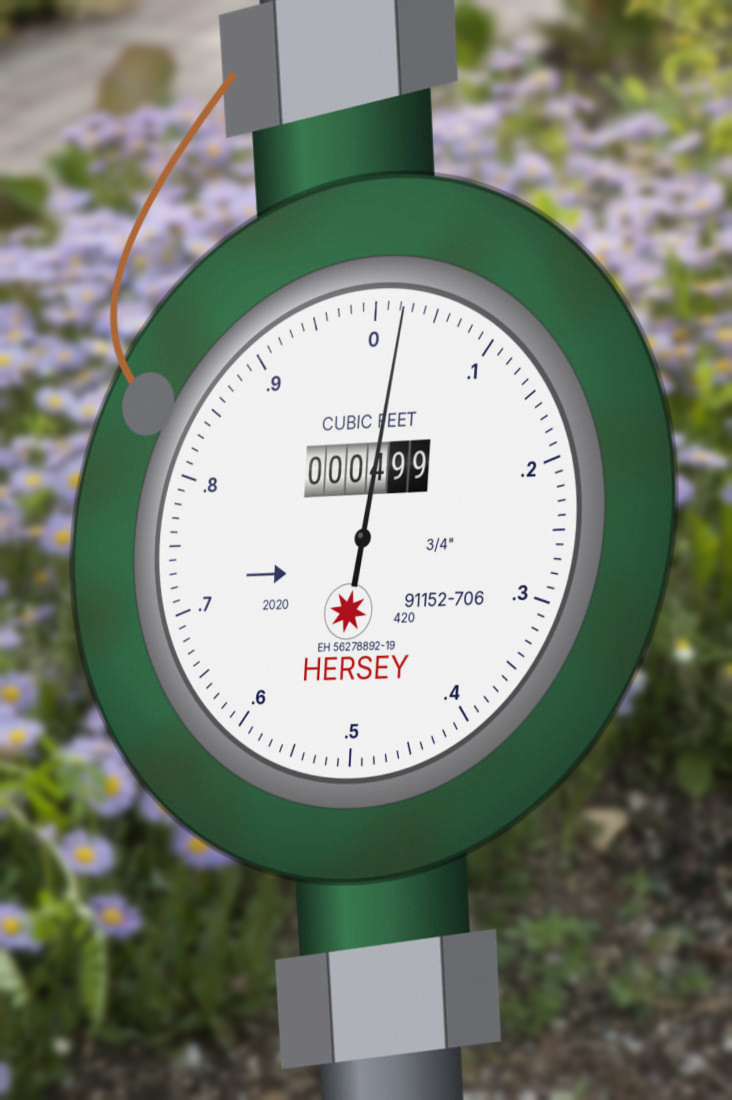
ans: 499.02,ft³
